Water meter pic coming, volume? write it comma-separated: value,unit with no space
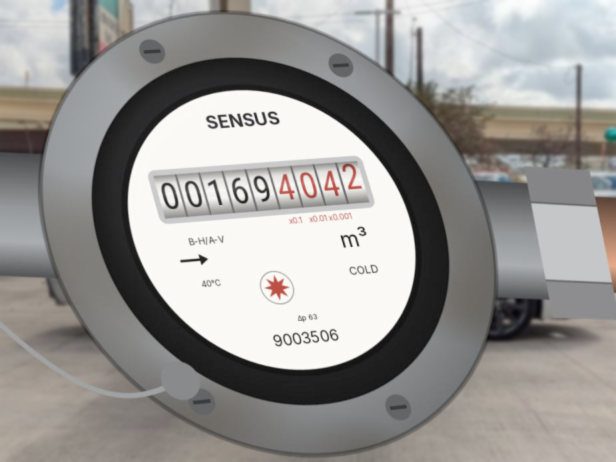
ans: 169.4042,m³
